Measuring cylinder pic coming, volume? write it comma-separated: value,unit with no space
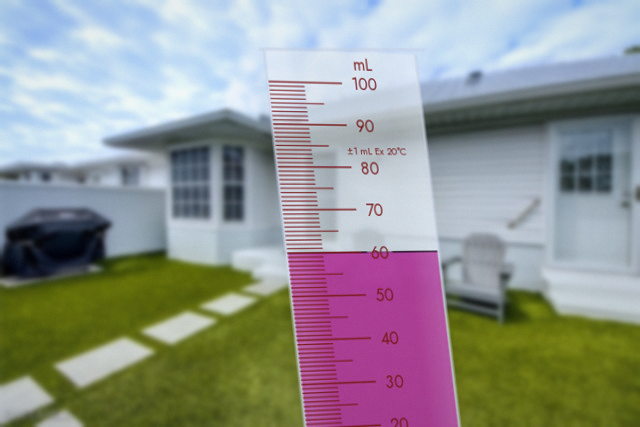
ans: 60,mL
